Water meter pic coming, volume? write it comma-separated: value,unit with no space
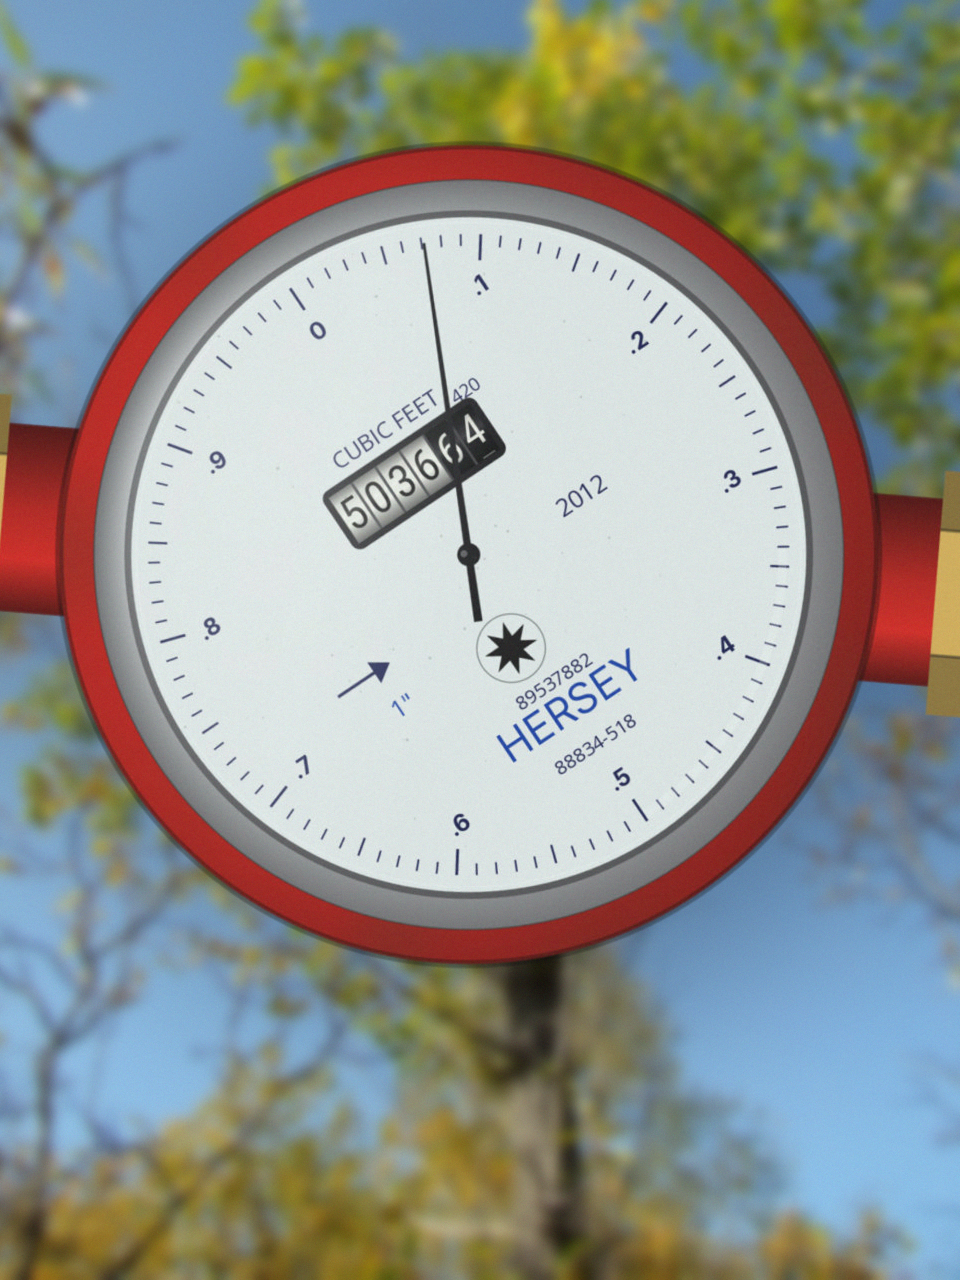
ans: 503664.07,ft³
